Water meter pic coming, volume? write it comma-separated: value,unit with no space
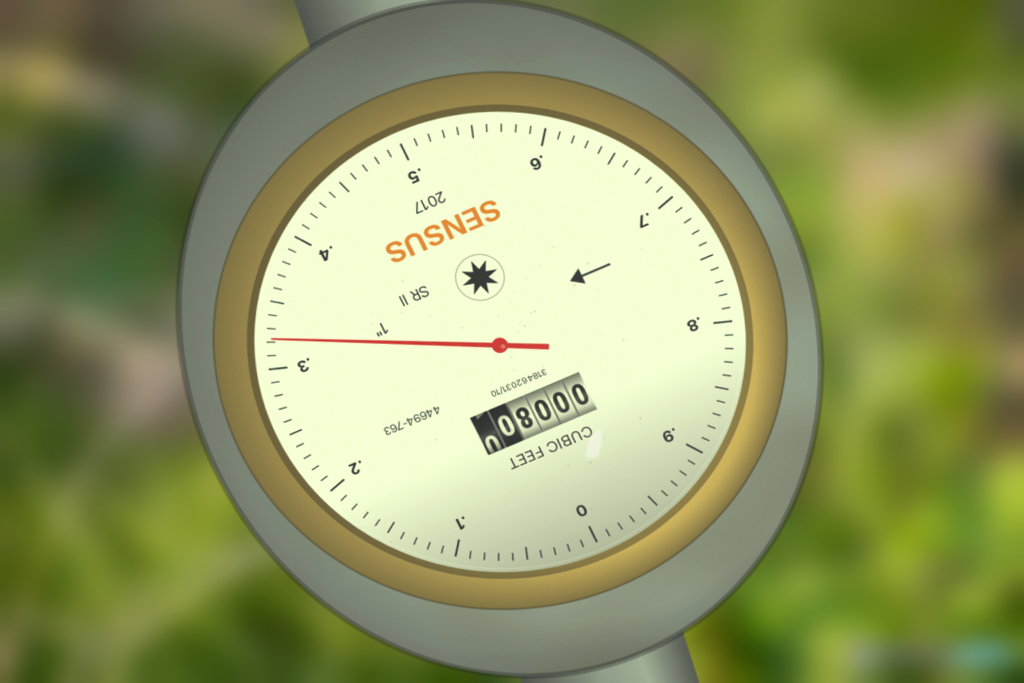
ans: 800.32,ft³
